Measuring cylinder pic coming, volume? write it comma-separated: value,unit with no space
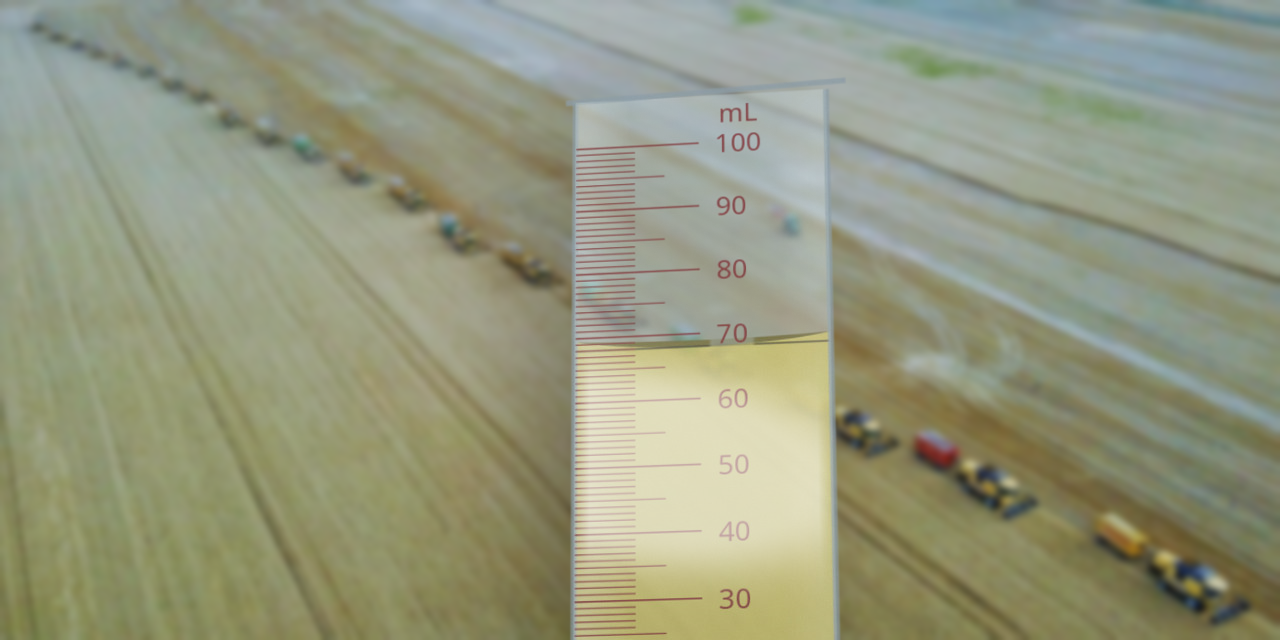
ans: 68,mL
